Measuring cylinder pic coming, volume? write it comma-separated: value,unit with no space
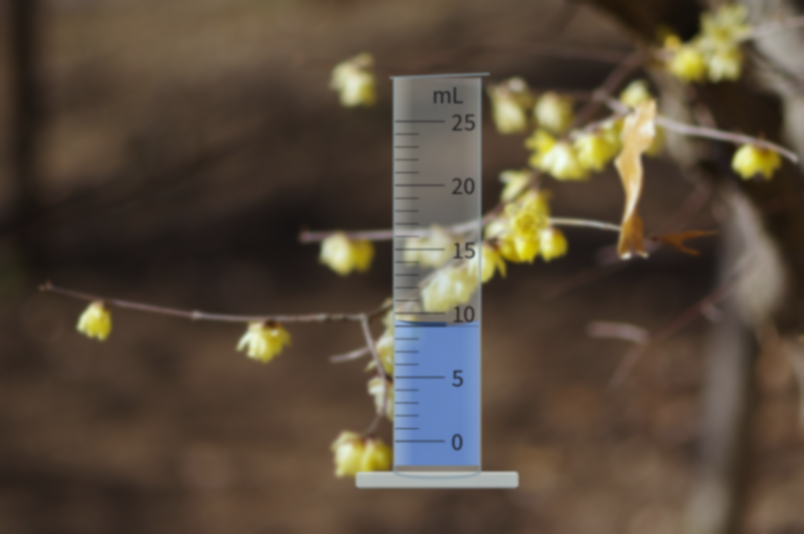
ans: 9,mL
